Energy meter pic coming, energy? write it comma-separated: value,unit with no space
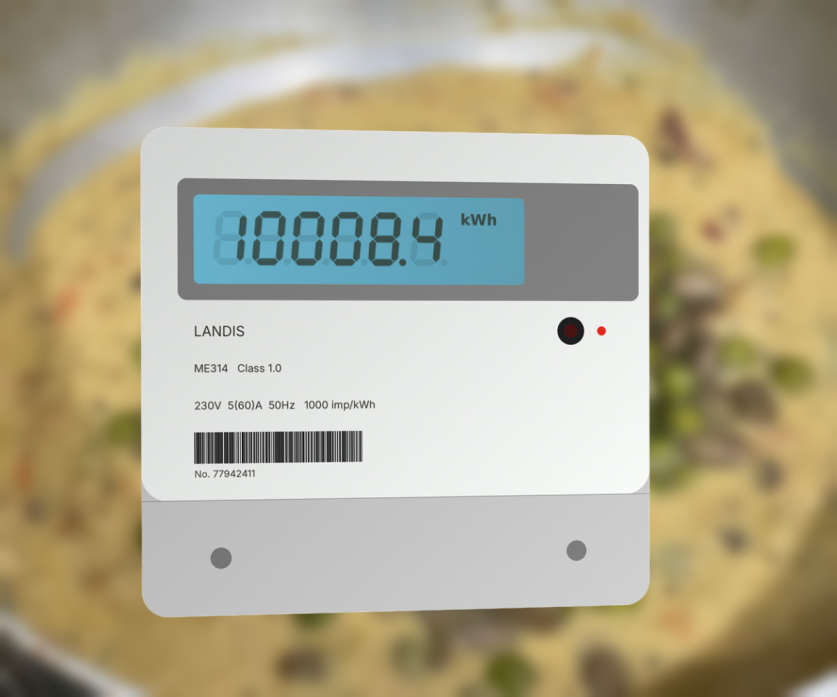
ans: 10008.4,kWh
